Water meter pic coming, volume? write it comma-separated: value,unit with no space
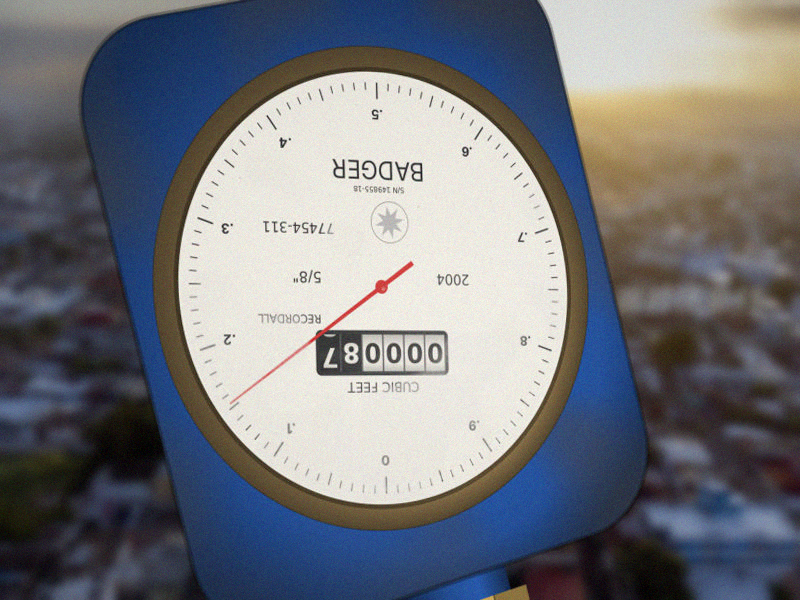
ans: 87.15,ft³
